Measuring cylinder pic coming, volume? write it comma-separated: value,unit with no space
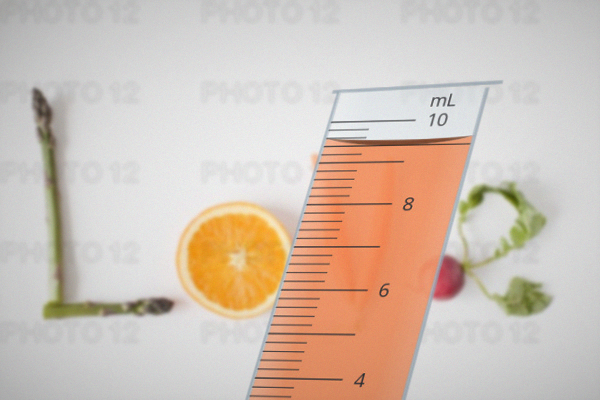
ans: 9.4,mL
